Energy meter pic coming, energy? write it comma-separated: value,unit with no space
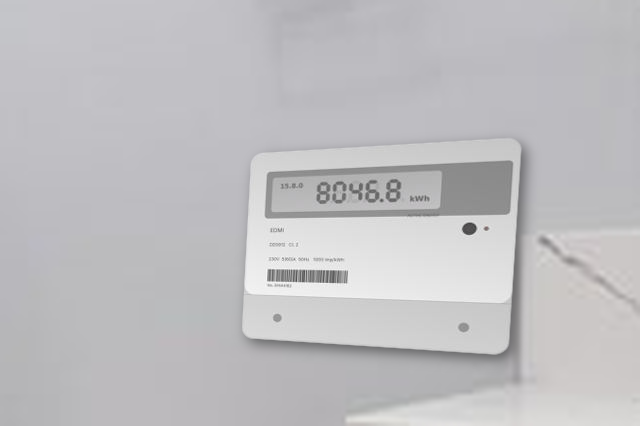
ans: 8046.8,kWh
